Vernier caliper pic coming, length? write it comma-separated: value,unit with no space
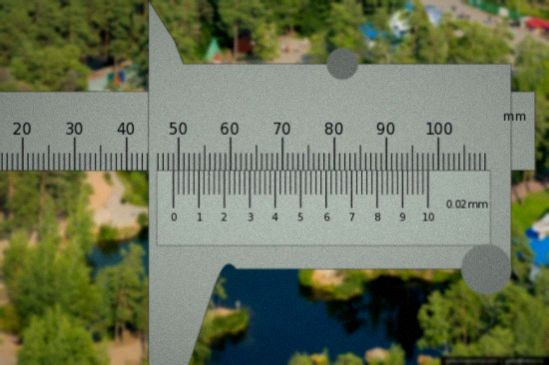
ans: 49.0,mm
